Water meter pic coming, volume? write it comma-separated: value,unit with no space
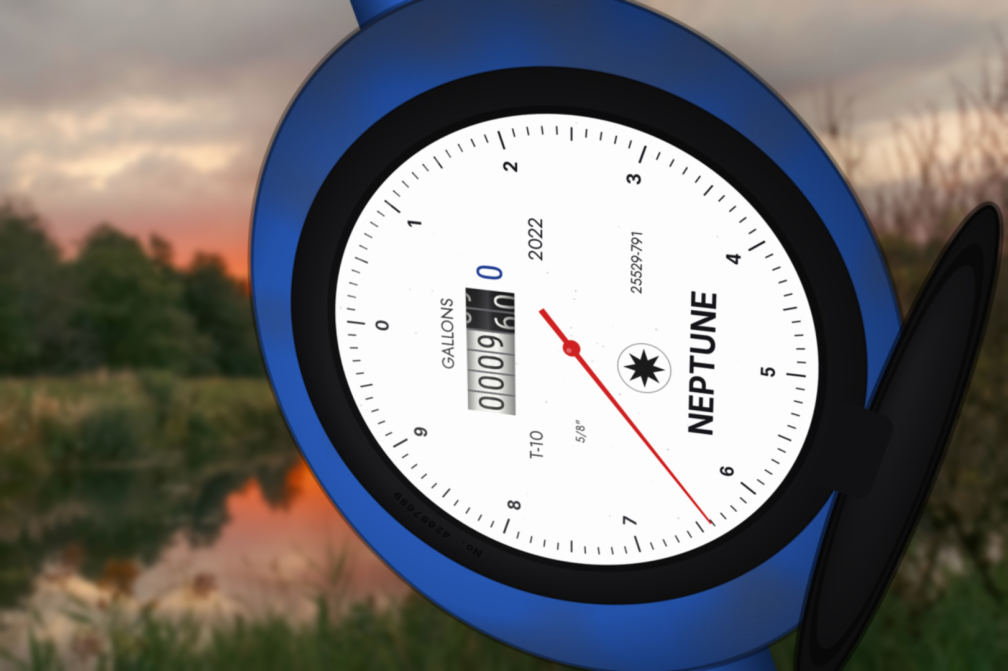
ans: 9596.4,gal
